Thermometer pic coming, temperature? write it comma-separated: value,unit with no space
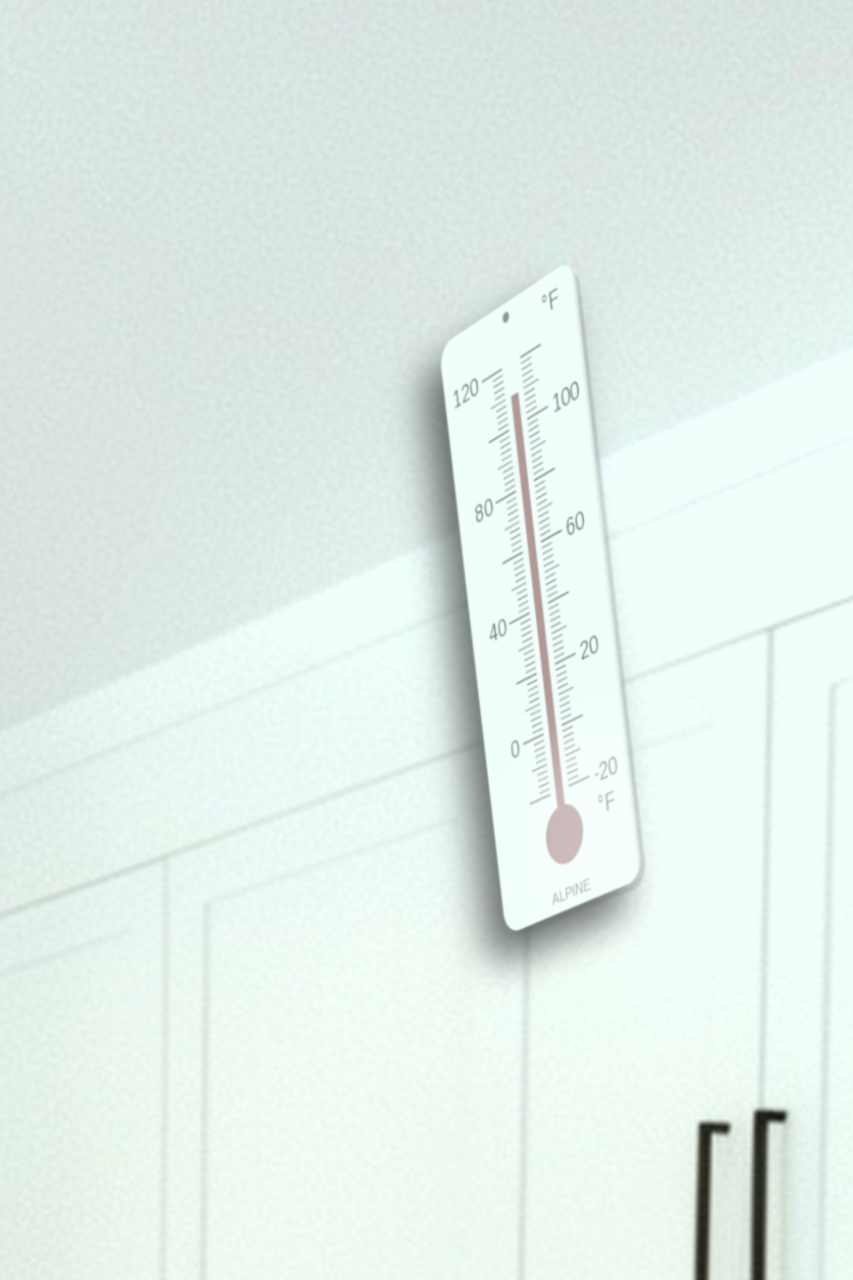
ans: 110,°F
